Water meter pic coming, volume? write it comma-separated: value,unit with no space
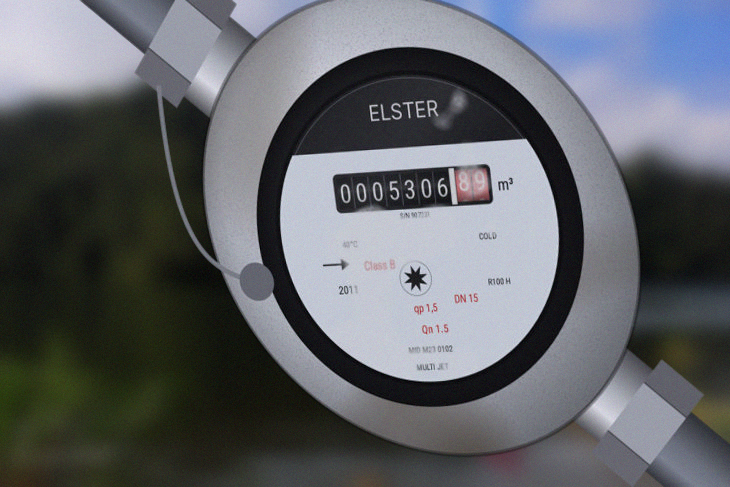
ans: 5306.89,m³
